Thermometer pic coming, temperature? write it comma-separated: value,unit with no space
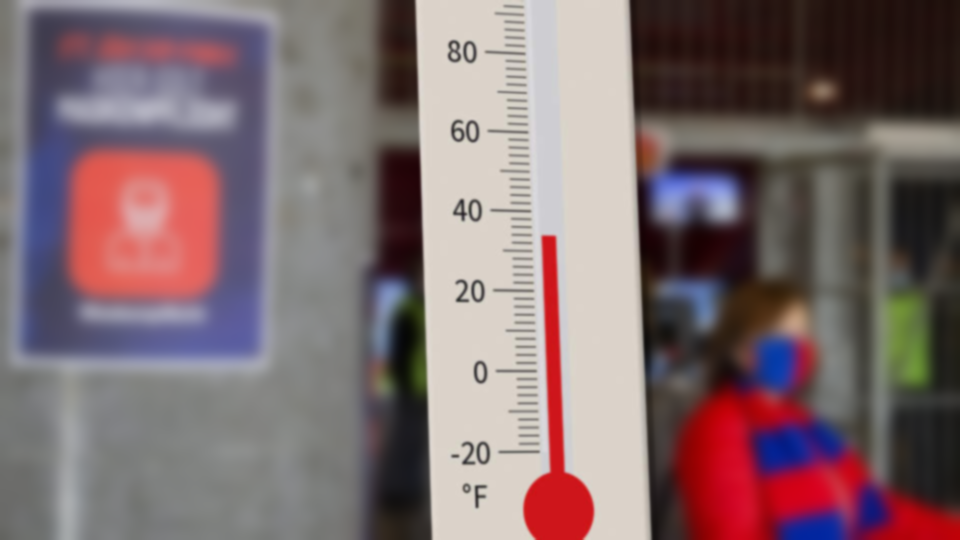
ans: 34,°F
